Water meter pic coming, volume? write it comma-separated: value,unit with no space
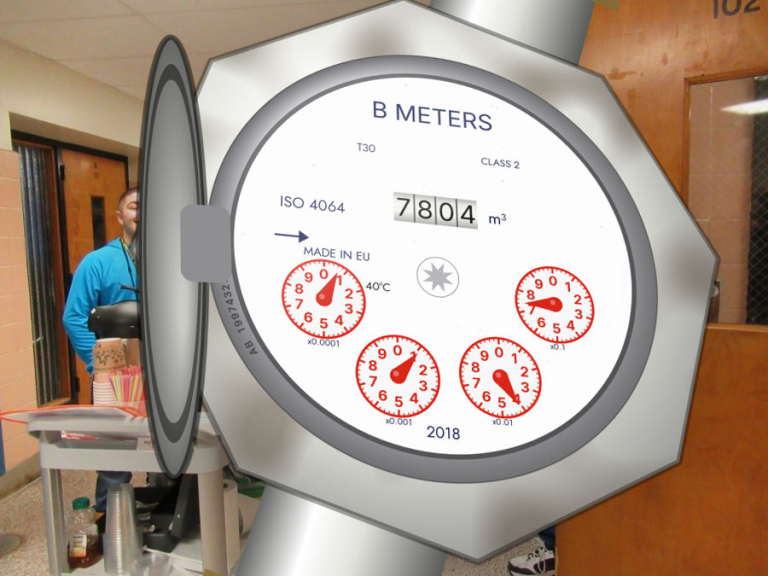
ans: 7804.7410,m³
